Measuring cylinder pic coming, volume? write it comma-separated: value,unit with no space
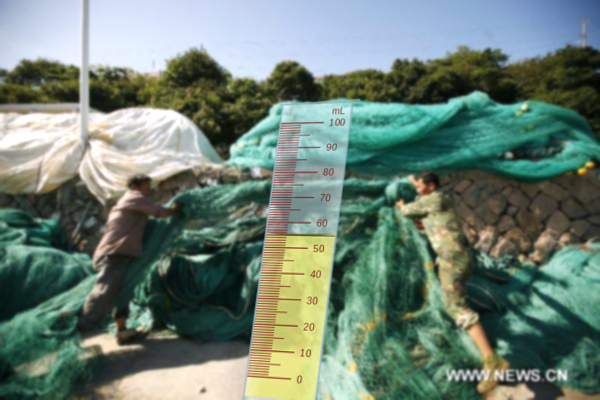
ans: 55,mL
